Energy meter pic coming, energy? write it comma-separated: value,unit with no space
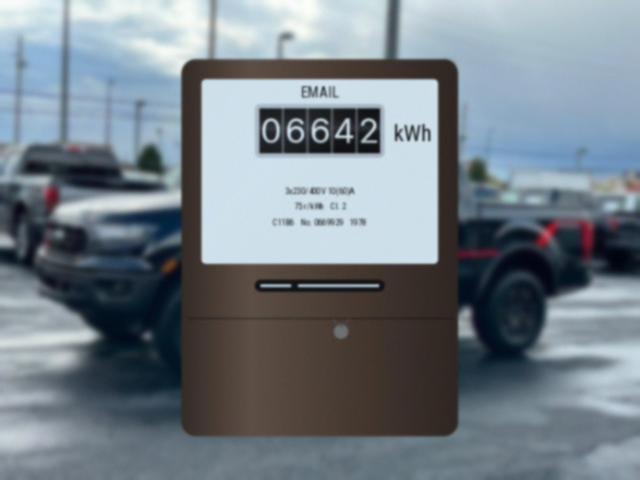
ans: 6642,kWh
